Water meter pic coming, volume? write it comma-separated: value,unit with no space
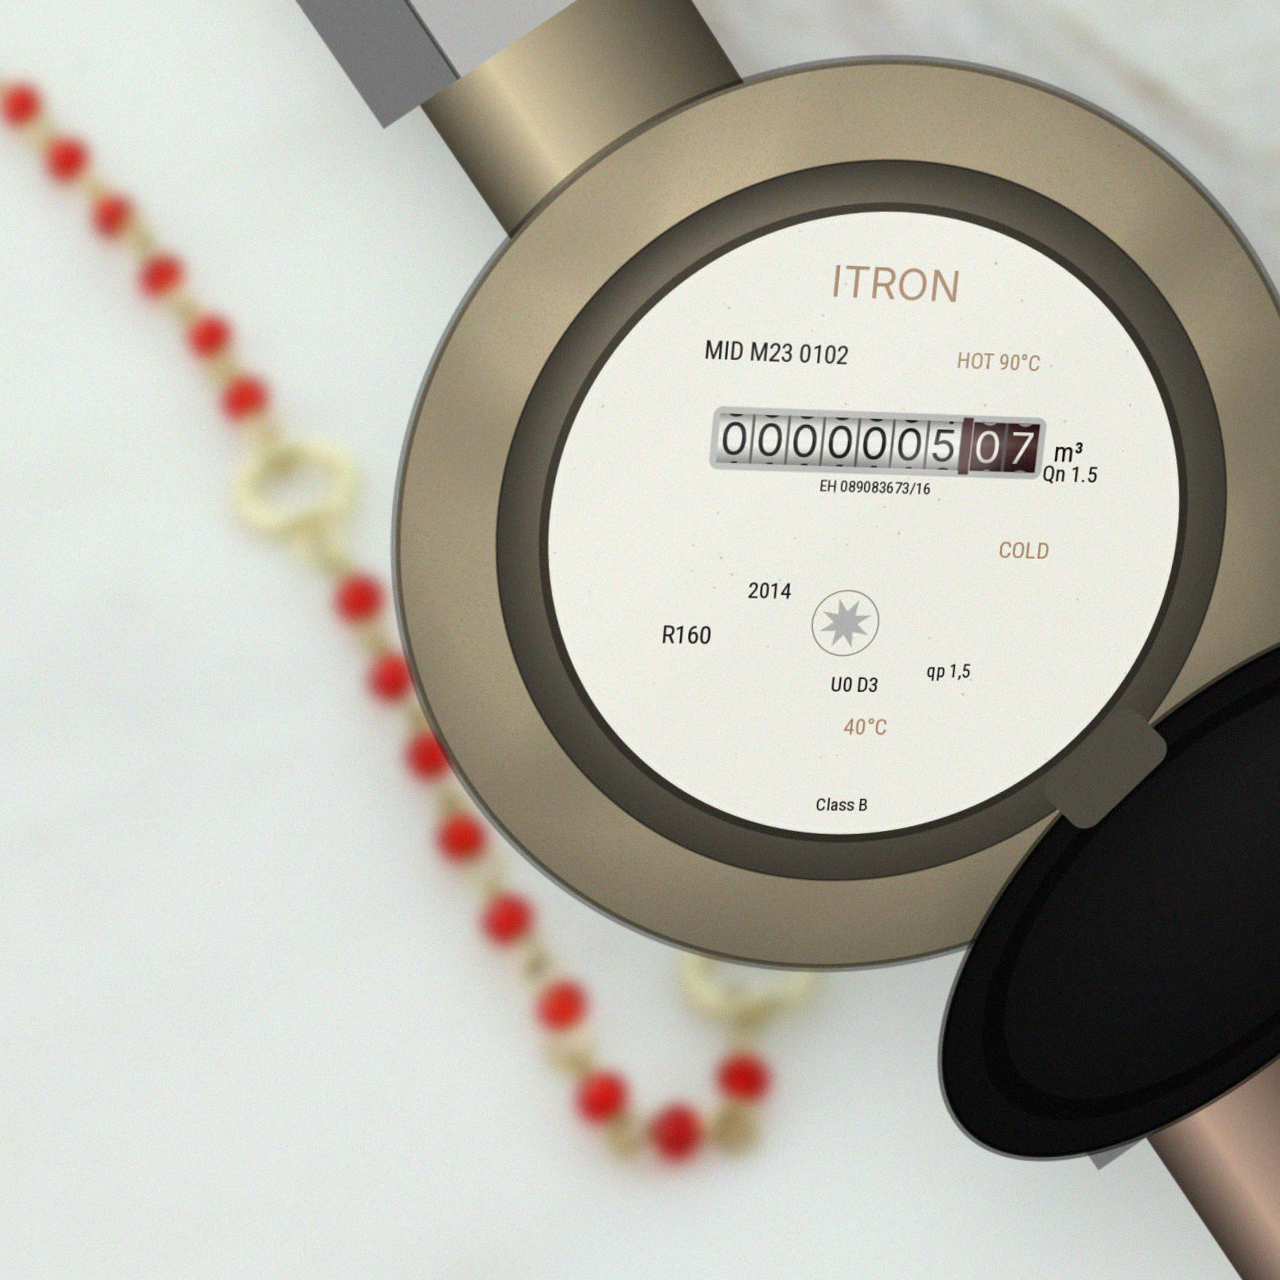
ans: 5.07,m³
